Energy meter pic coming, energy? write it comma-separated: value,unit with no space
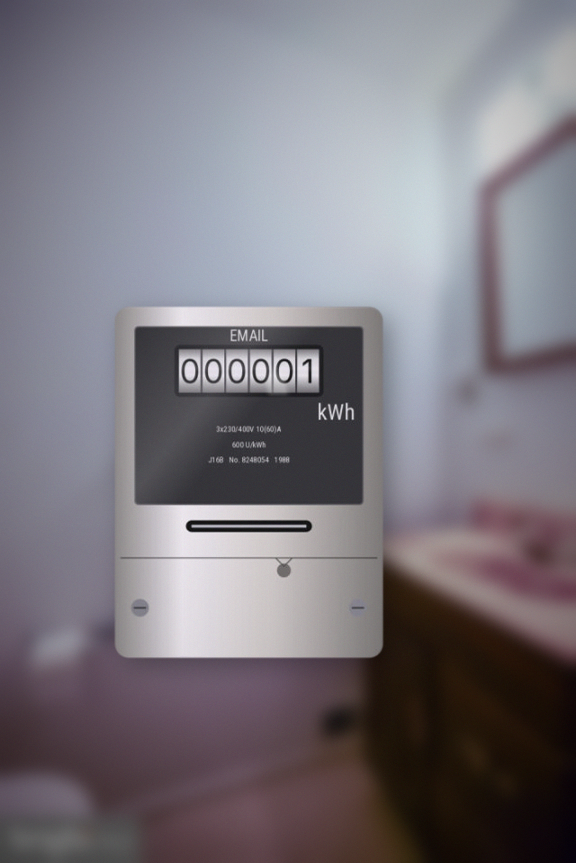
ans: 1,kWh
